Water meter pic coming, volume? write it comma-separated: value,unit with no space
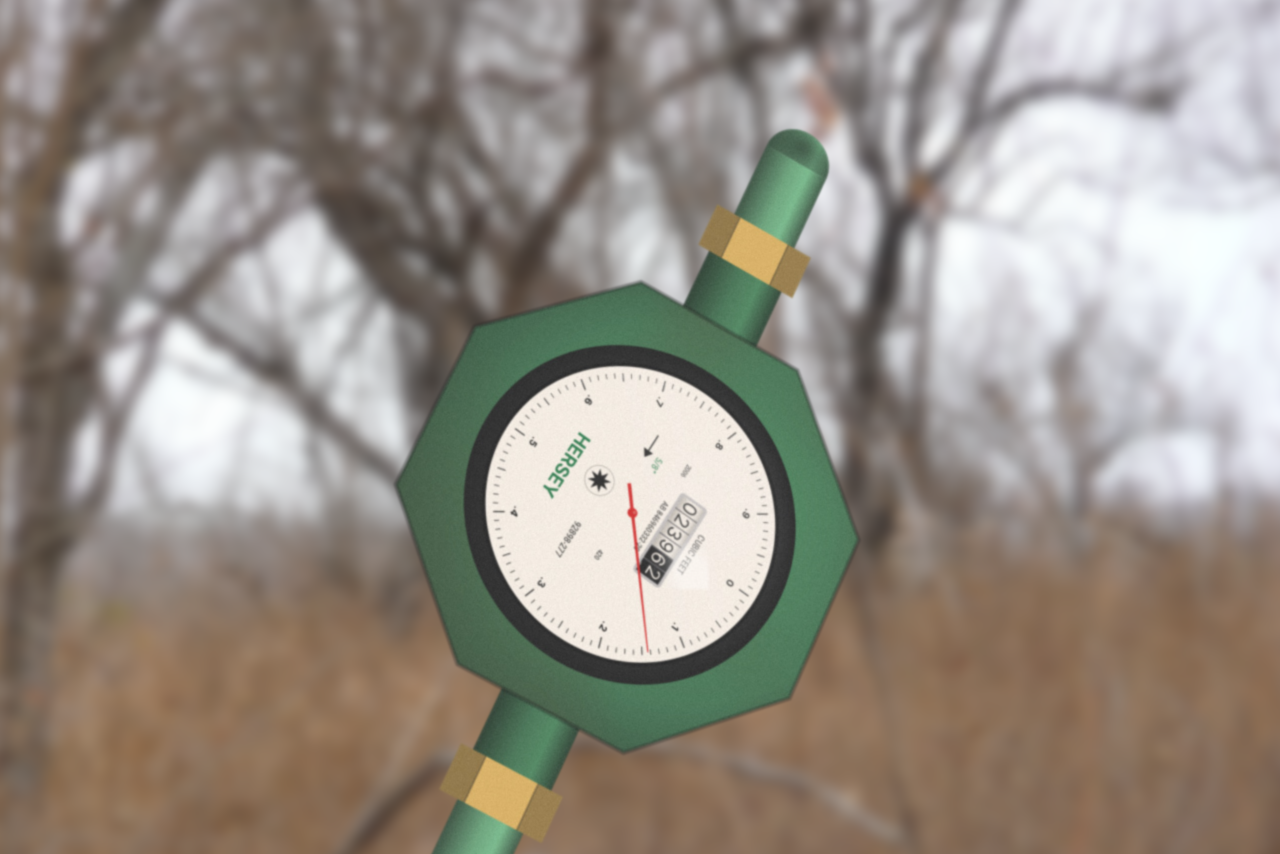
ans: 23962.14,ft³
